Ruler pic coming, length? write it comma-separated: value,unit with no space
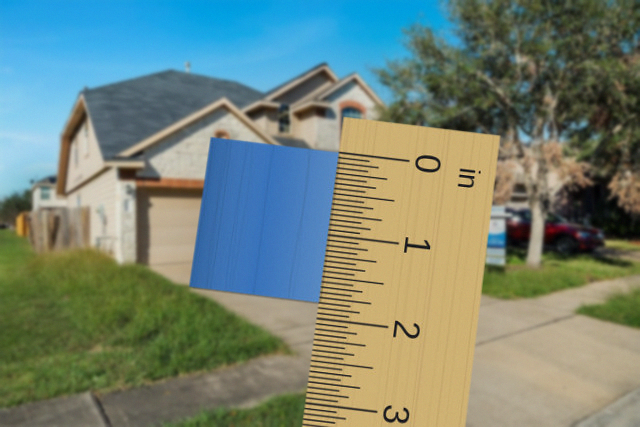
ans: 1.8125,in
